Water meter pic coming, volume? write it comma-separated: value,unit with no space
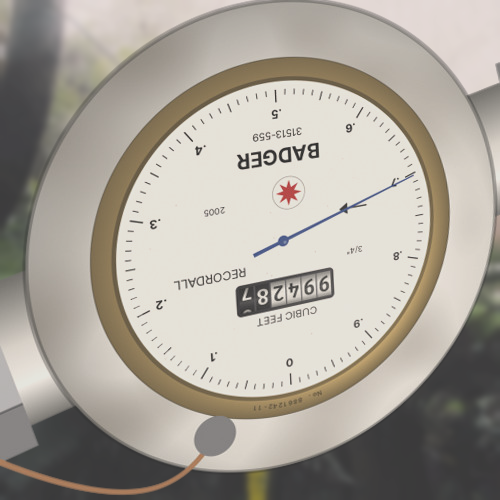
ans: 994286.70,ft³
